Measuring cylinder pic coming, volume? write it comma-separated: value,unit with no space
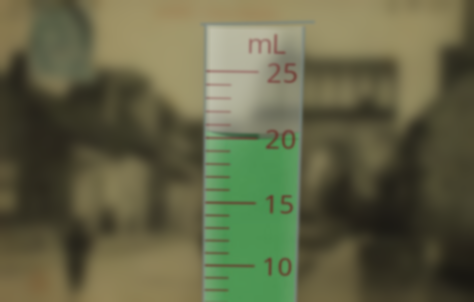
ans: 20,mL
